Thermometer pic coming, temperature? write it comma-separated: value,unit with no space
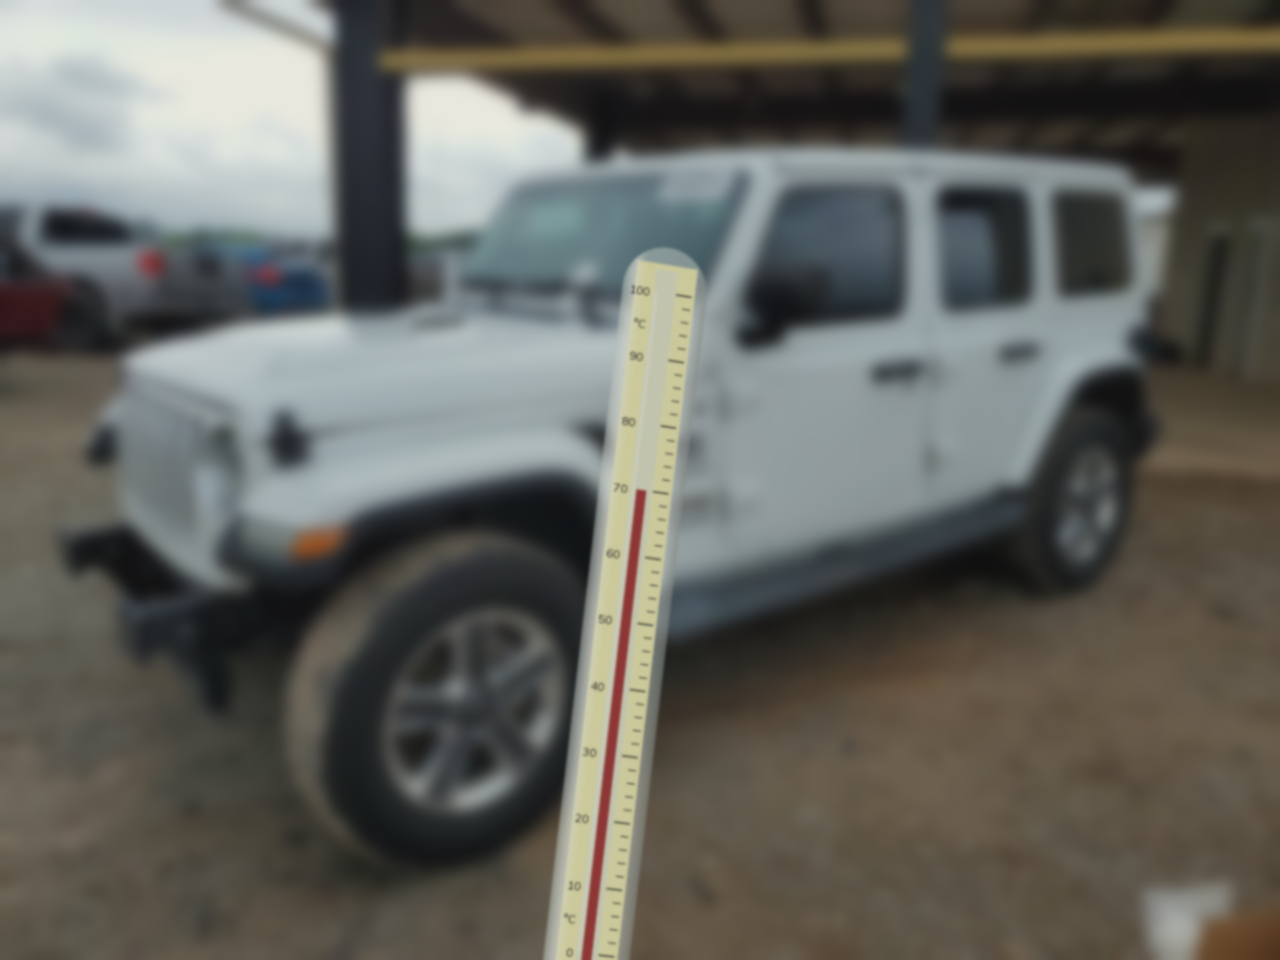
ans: 70,°C
